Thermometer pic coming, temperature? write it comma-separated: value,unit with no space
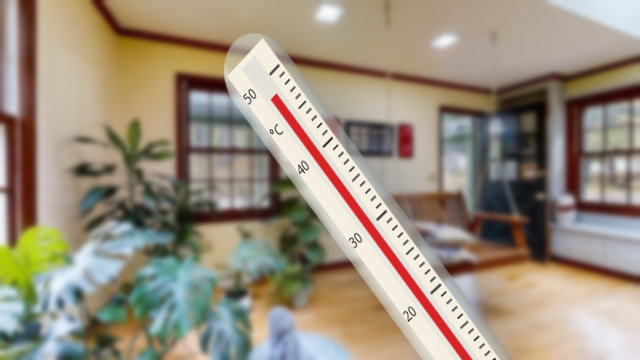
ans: 48,°C
